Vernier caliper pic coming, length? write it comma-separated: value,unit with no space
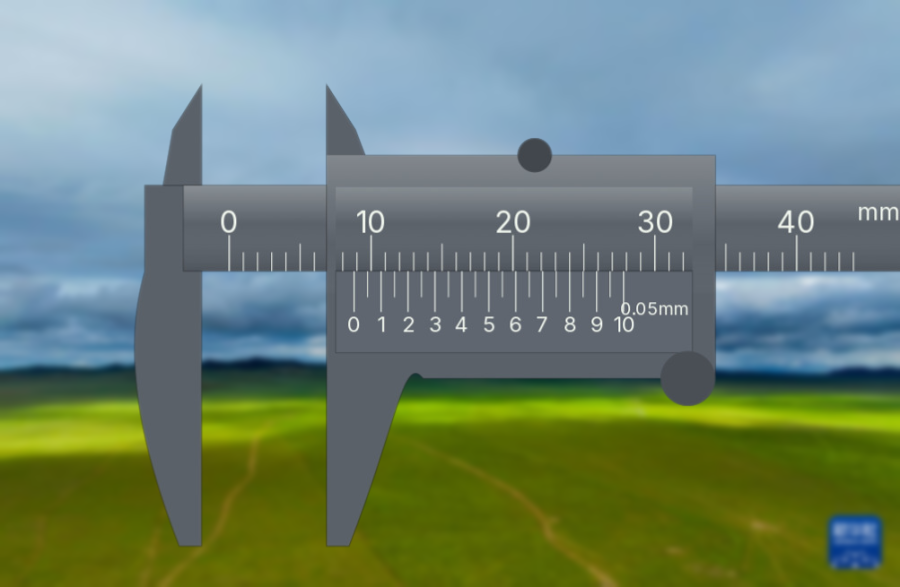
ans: 8.8,mm
